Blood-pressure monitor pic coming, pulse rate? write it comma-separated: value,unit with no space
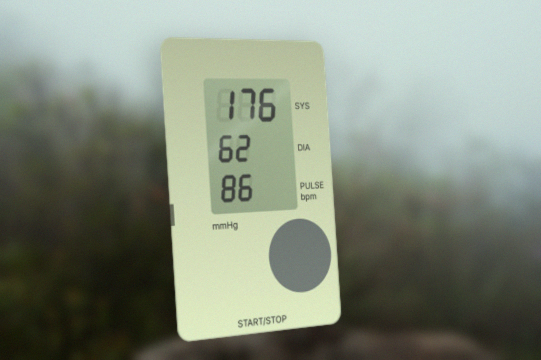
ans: 86,bpm
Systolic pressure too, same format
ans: 176,mmHg
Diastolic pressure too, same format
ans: 62,mmHg
